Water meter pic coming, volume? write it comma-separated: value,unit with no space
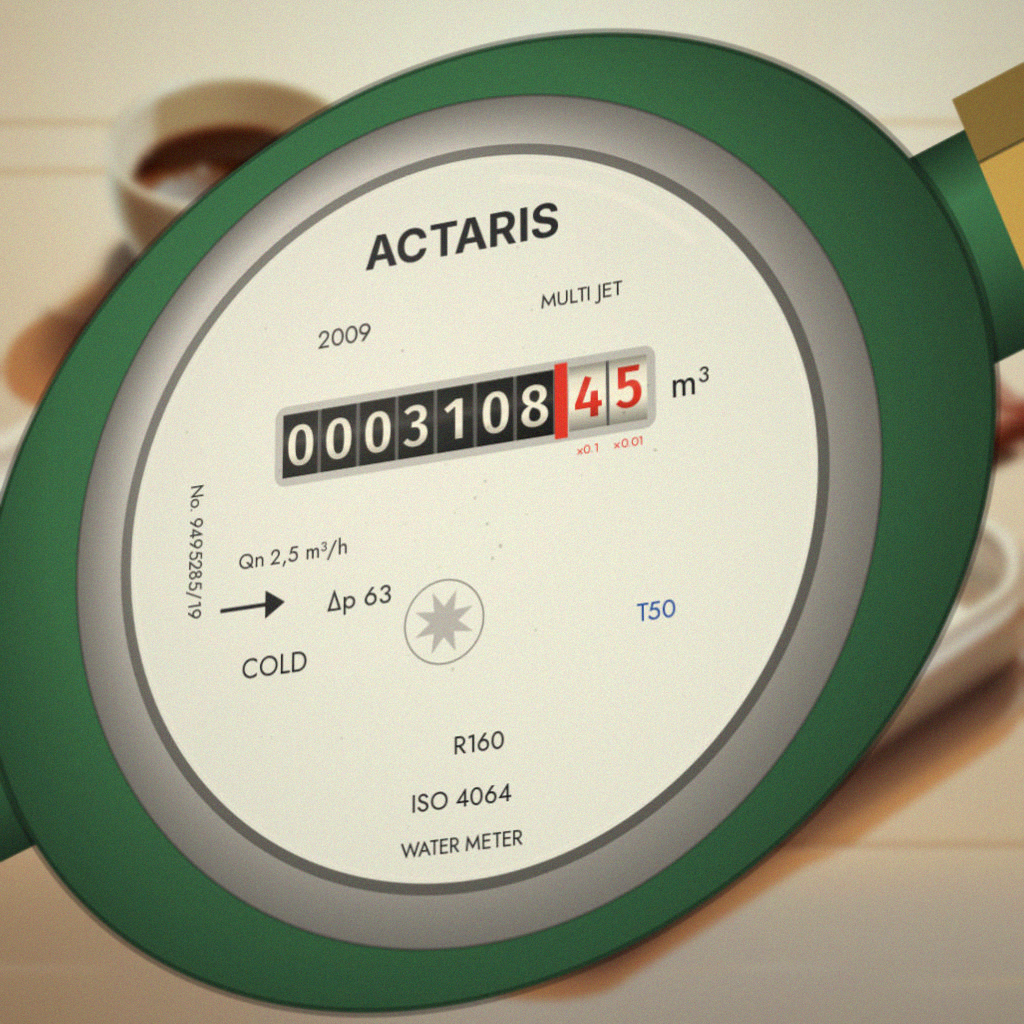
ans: 3108.45,m³
